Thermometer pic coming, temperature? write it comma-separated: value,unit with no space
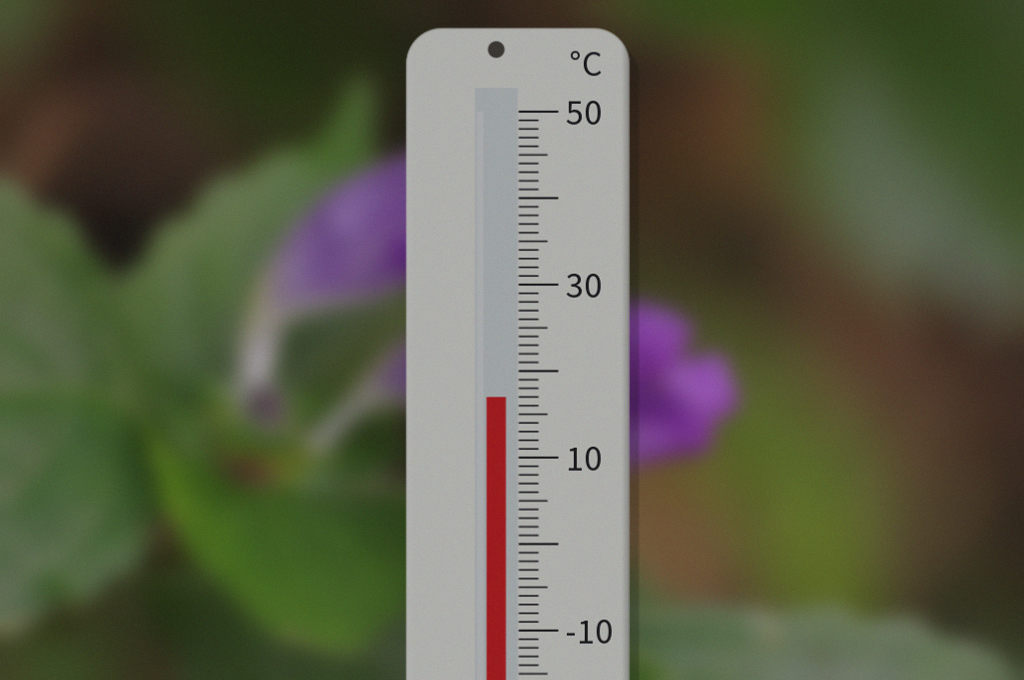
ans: 17,°C
